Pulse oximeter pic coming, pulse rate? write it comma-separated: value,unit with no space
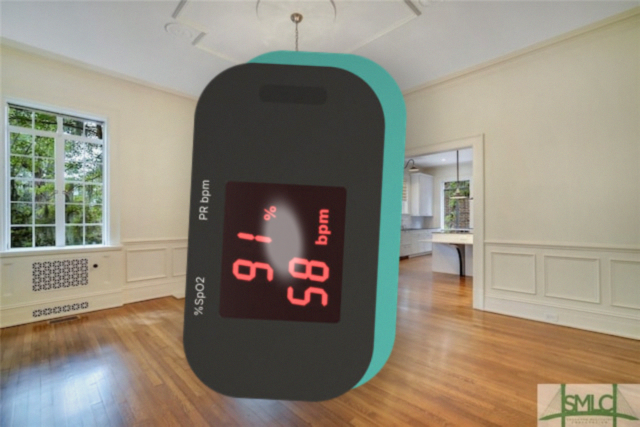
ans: 58,bpm
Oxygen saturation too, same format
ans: 91,%
